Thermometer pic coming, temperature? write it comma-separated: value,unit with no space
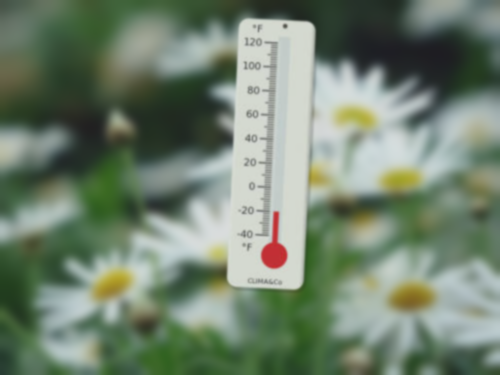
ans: -20,°F
